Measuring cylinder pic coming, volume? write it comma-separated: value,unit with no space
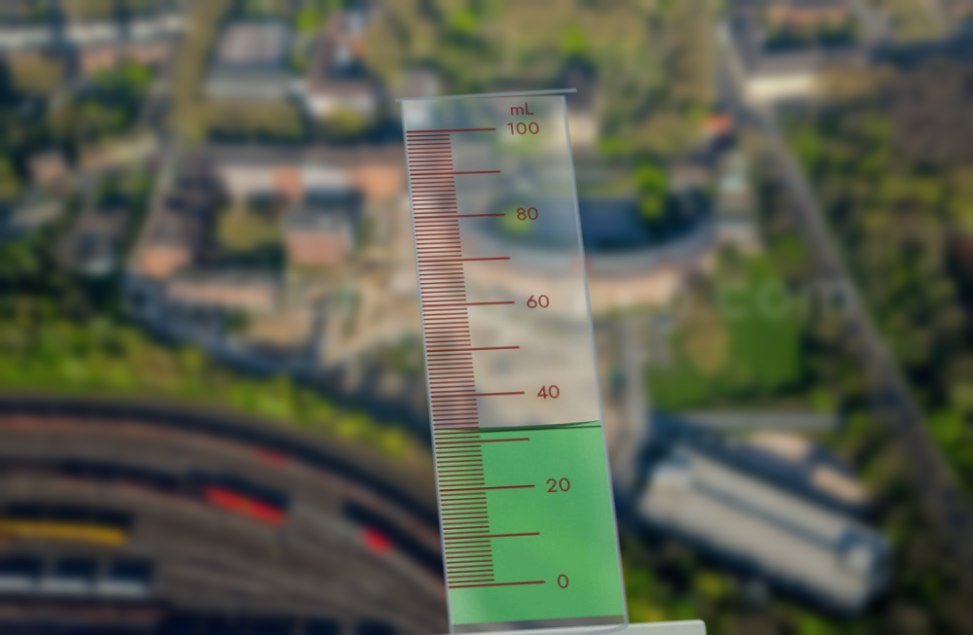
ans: 32,mL
